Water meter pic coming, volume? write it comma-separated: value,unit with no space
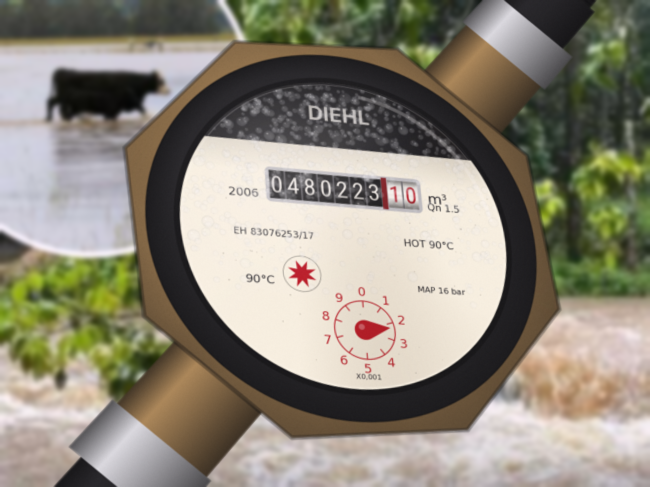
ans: 480223.102,m³
